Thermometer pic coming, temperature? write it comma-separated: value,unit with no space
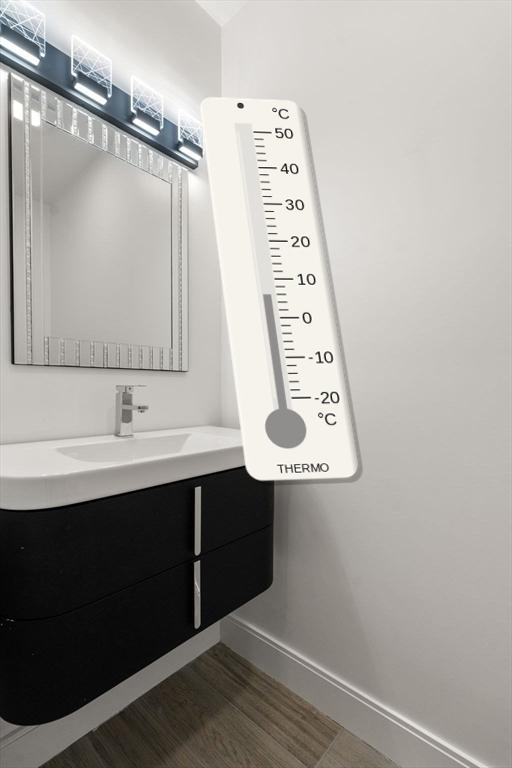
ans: 6,°C
